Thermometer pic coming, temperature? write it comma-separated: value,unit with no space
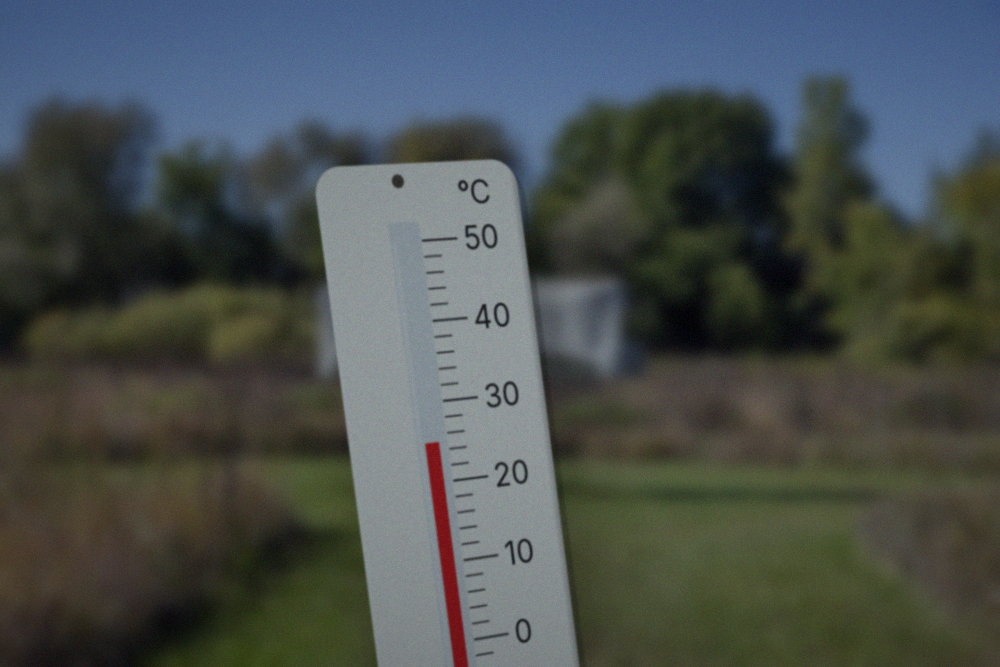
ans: 25,°C
